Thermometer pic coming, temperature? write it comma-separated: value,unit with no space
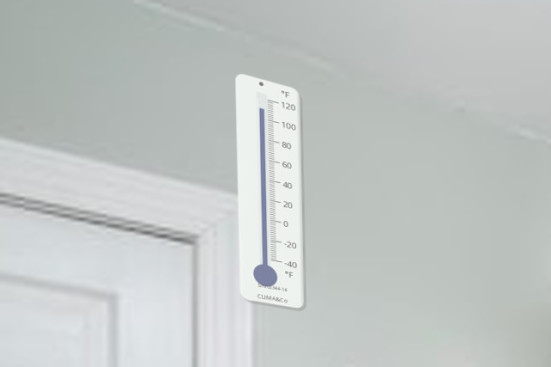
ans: 110,°F
